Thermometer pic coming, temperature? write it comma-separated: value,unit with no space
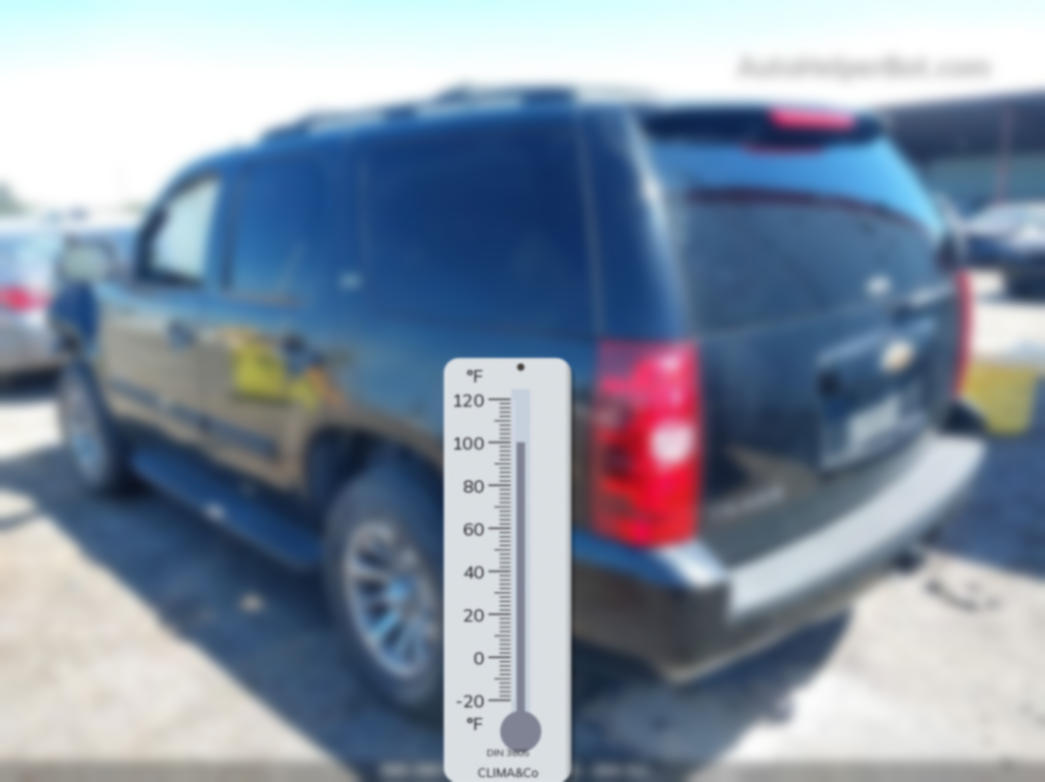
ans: 100,°F
